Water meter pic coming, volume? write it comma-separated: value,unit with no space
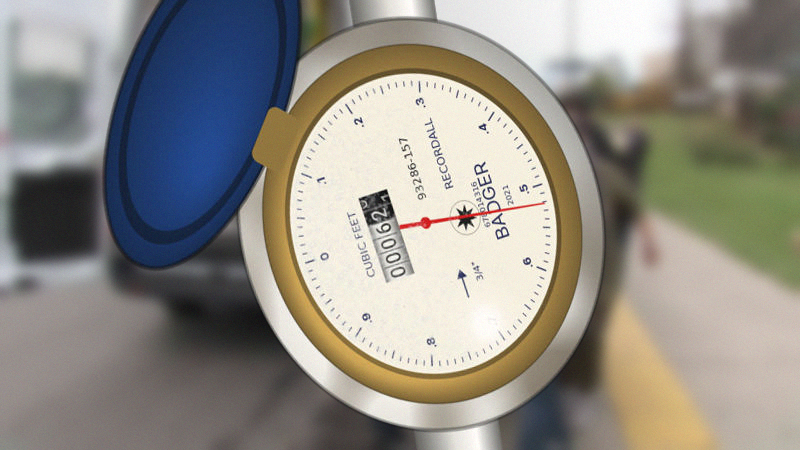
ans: 620.52,ft³
